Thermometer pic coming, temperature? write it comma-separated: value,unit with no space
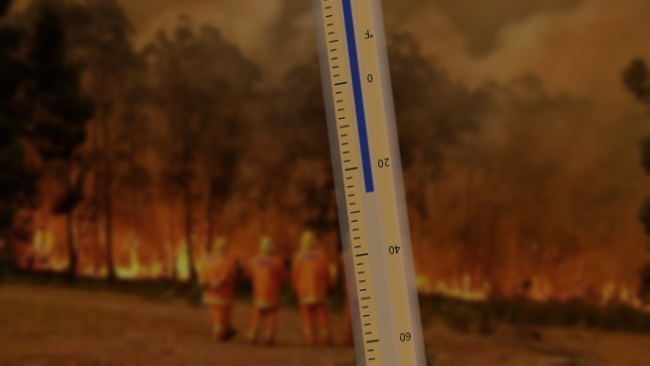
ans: 26,°F
